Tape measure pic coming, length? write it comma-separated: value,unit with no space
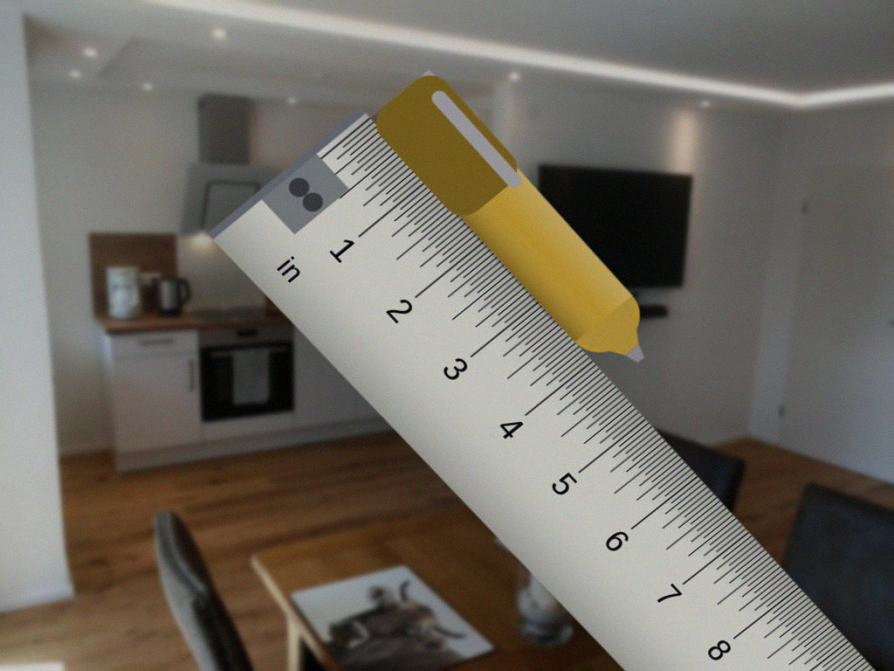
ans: 4.375,in
